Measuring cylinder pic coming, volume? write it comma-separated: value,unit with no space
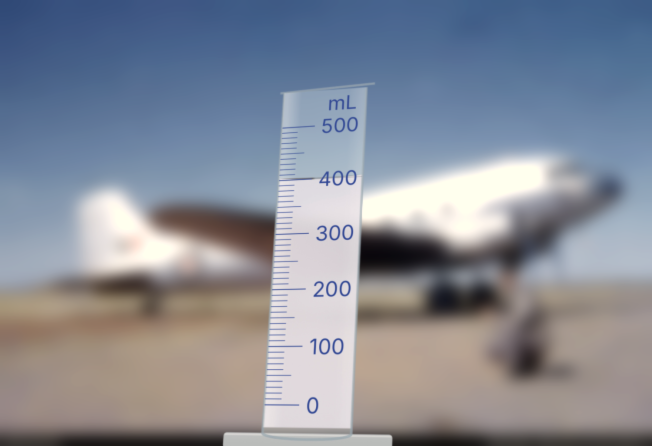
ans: 400,mL
